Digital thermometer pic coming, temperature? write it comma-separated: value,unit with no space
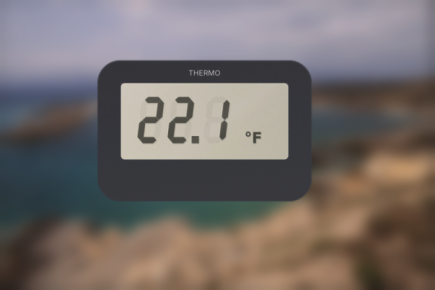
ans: 22.1,°F
